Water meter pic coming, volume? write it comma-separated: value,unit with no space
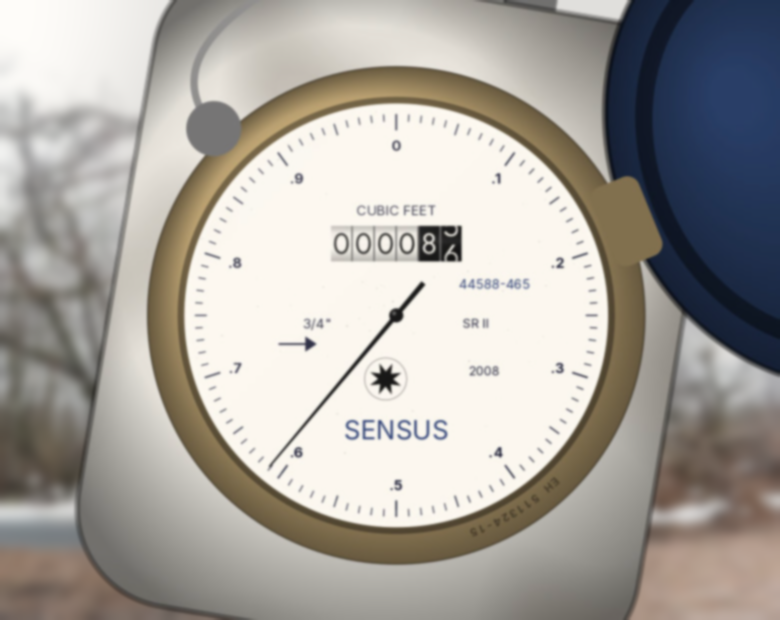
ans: 85.61,ft³
